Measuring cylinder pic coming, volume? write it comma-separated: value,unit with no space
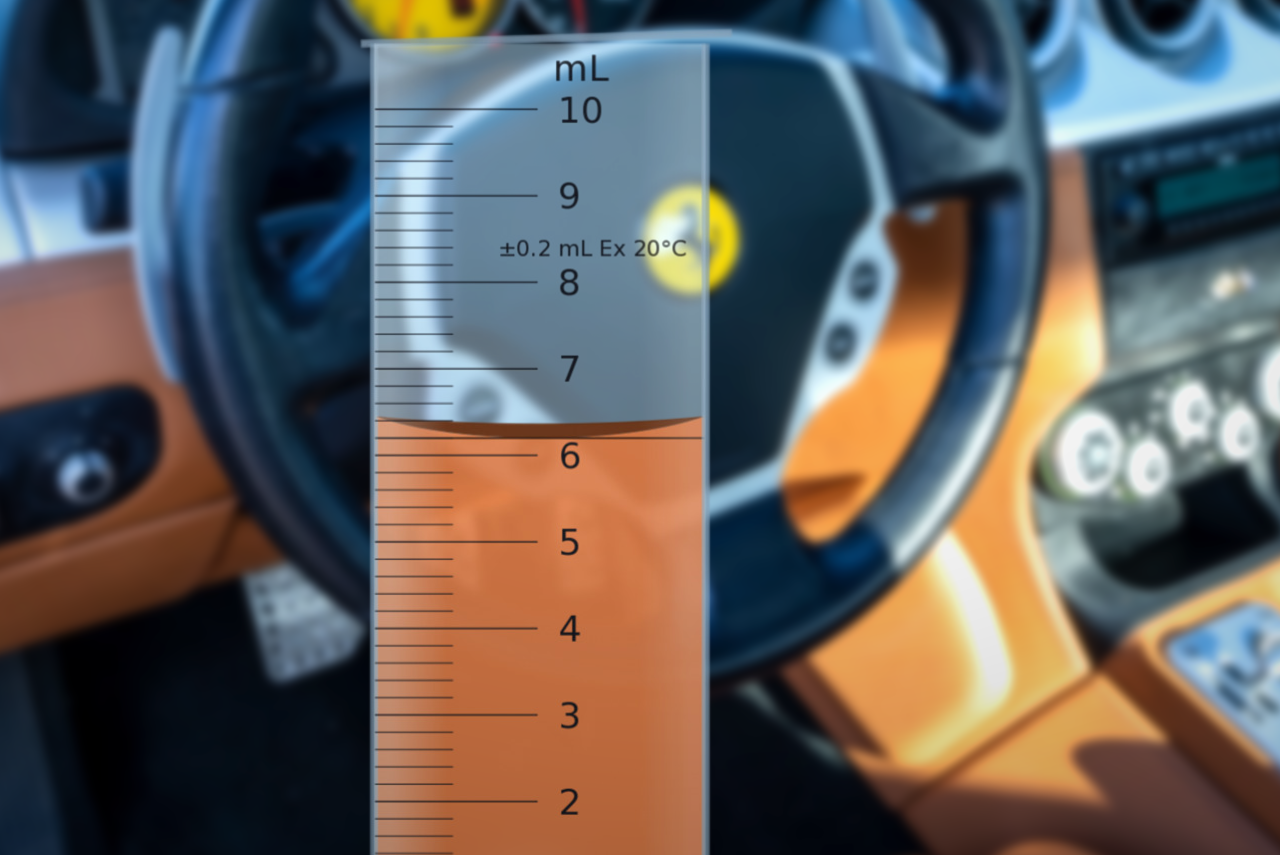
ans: 6.2,mL
